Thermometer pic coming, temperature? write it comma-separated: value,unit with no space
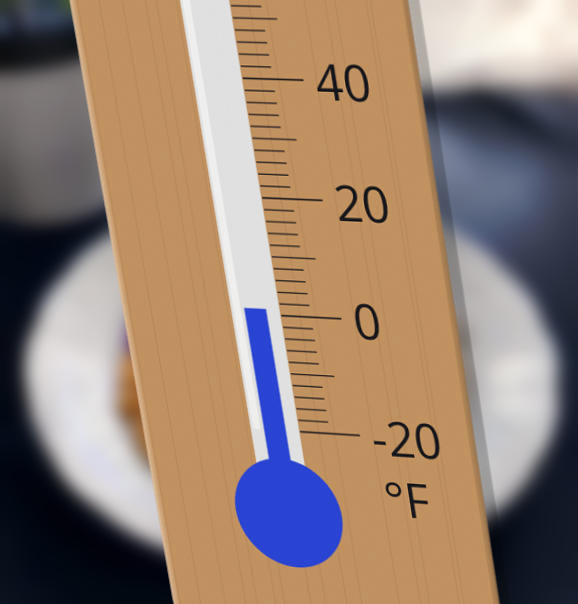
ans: 1,°F
